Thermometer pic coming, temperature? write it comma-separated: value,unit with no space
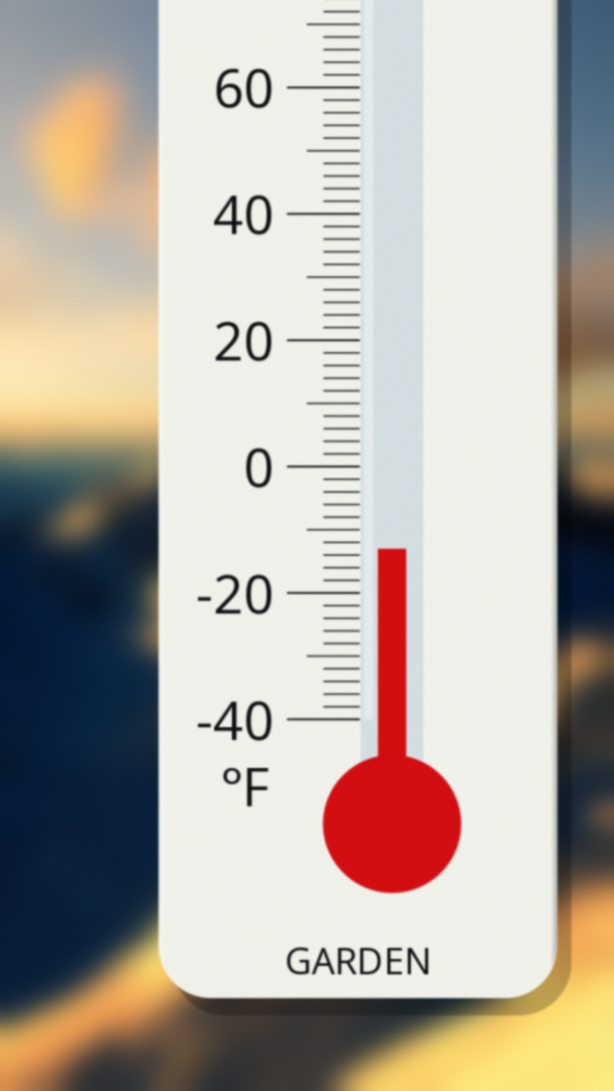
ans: -13,°F
